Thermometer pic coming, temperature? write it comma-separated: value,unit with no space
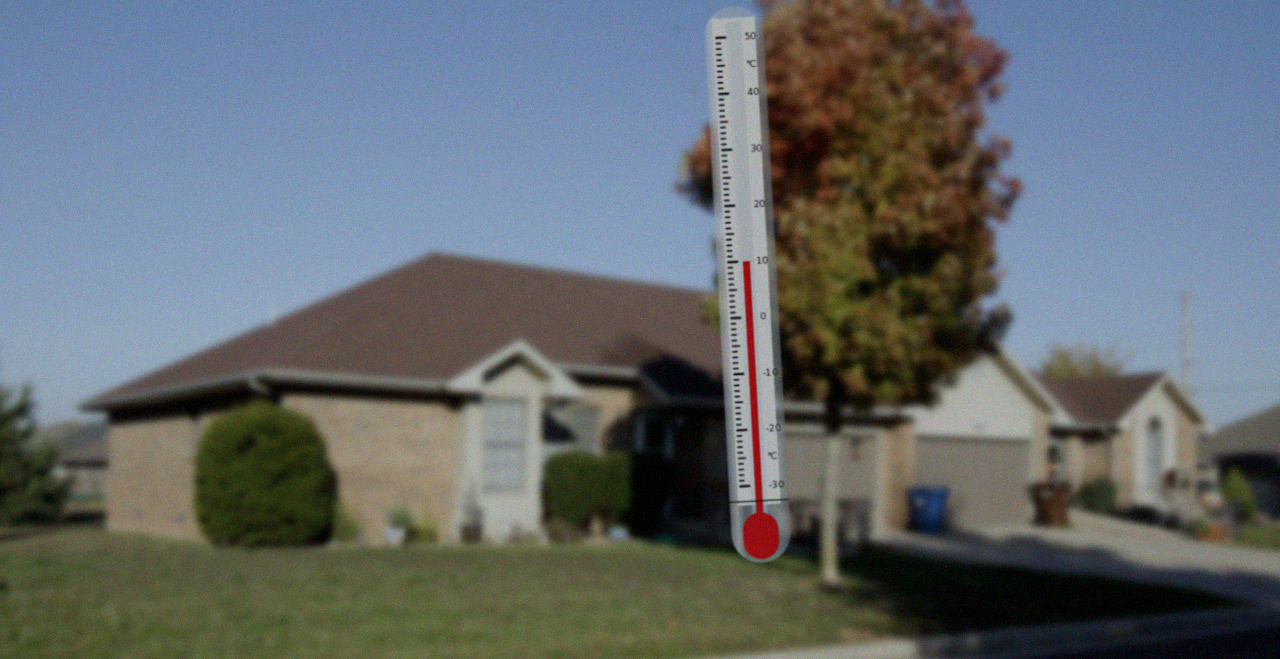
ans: 10,°C
